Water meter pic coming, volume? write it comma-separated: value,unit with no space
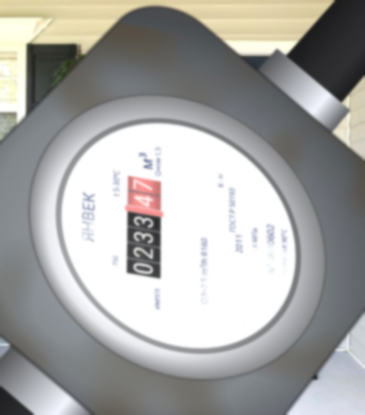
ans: 233.47,m³
